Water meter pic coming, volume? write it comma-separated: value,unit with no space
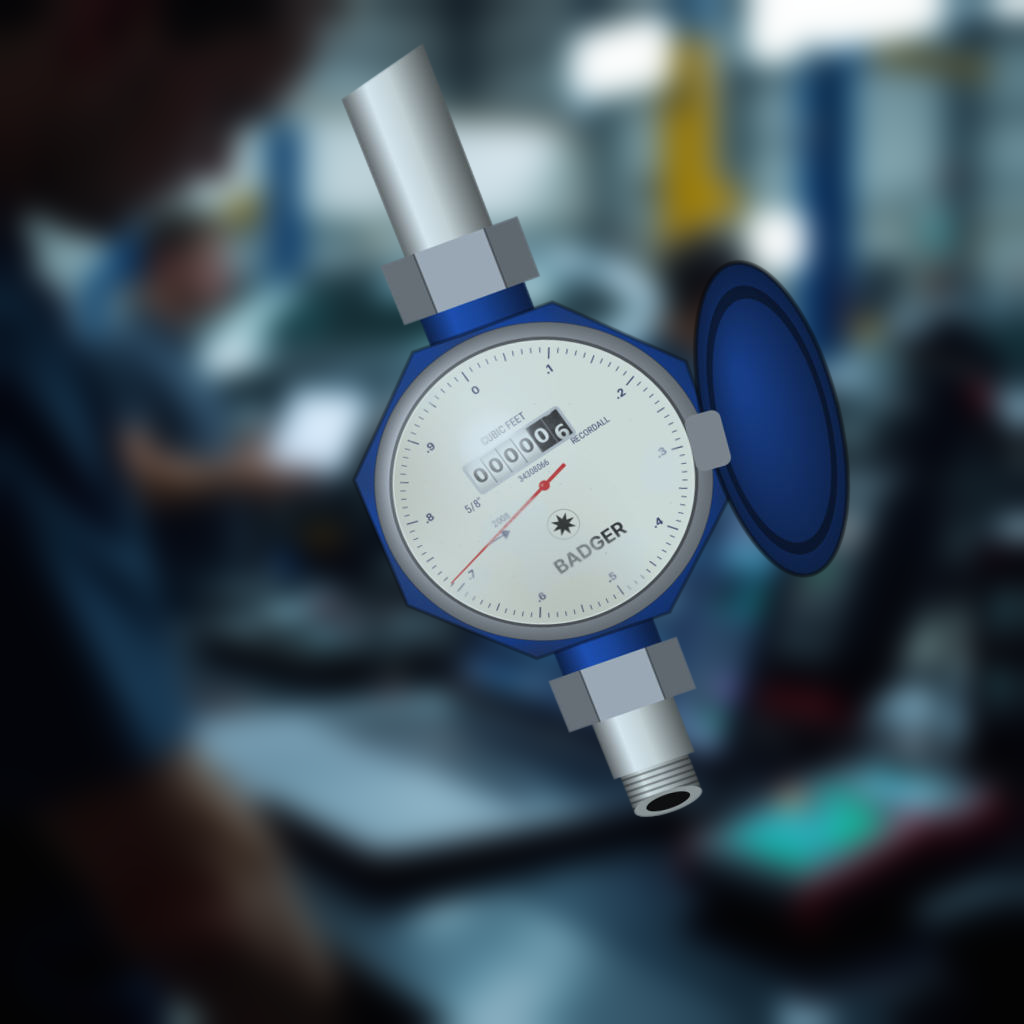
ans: 5.71,ft³
